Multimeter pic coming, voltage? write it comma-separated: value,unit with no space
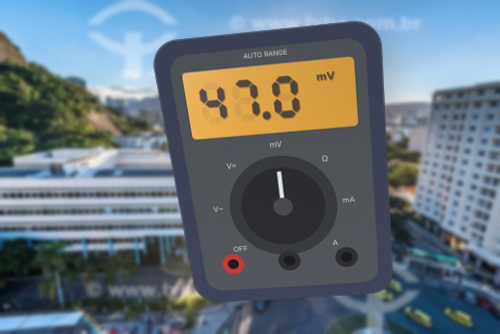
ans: 47.0,mV
